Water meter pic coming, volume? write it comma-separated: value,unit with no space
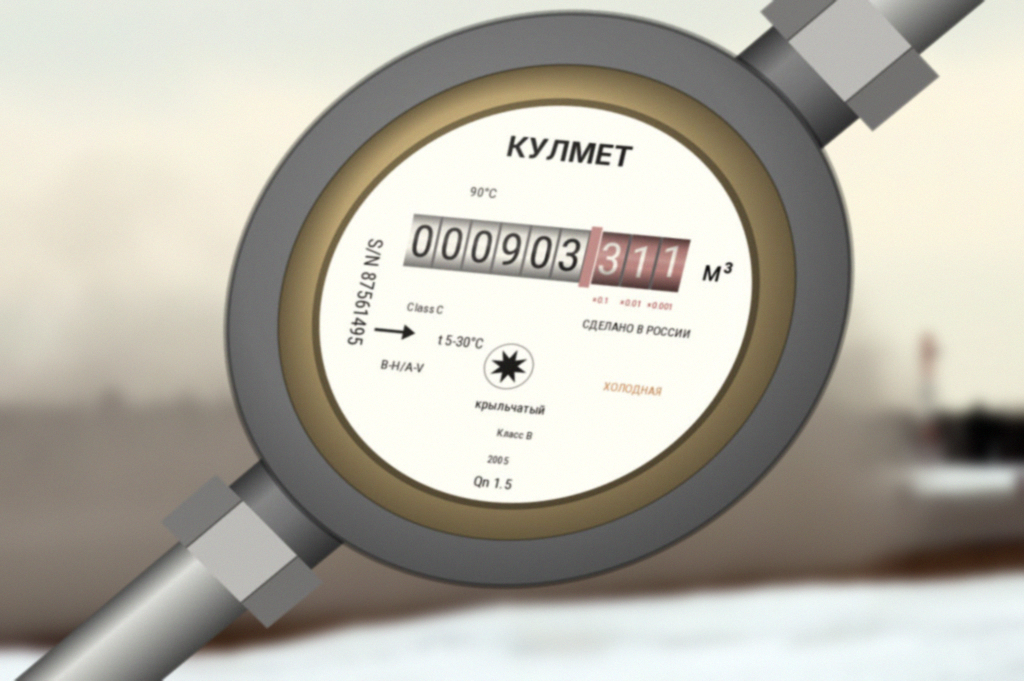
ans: 903.311,m³
